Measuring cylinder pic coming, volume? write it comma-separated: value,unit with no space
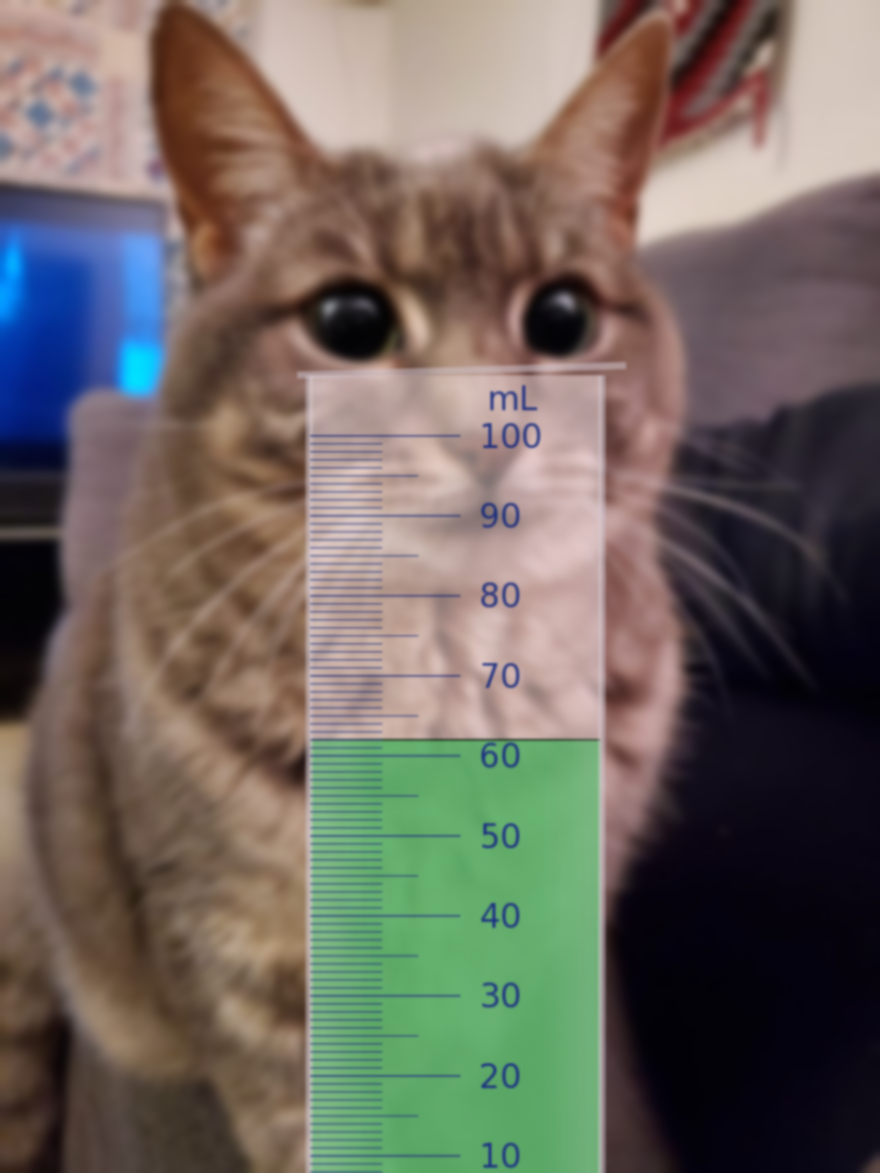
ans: 62,mL
